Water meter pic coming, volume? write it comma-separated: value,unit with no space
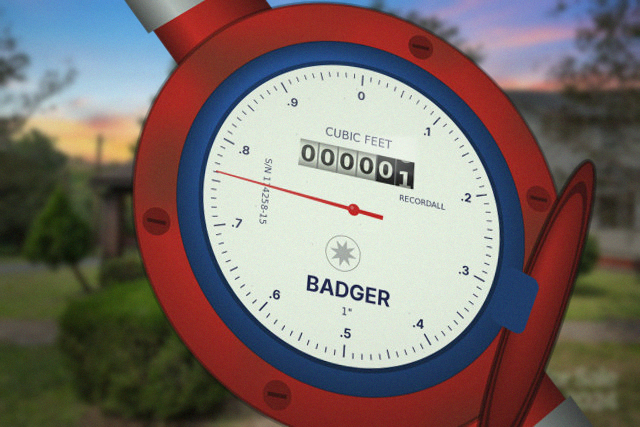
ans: 0.76,ft³
